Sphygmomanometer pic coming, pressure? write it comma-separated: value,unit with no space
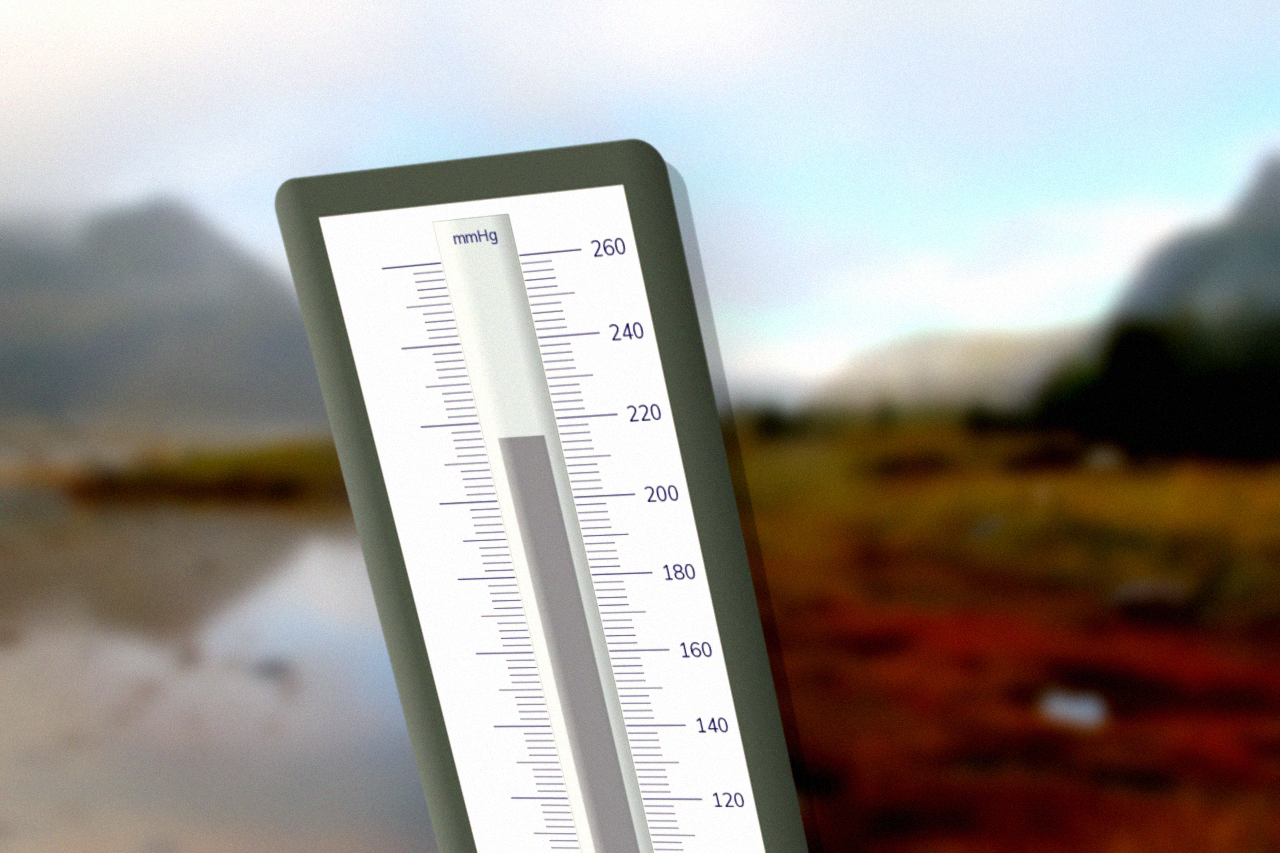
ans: 216,mmHg
